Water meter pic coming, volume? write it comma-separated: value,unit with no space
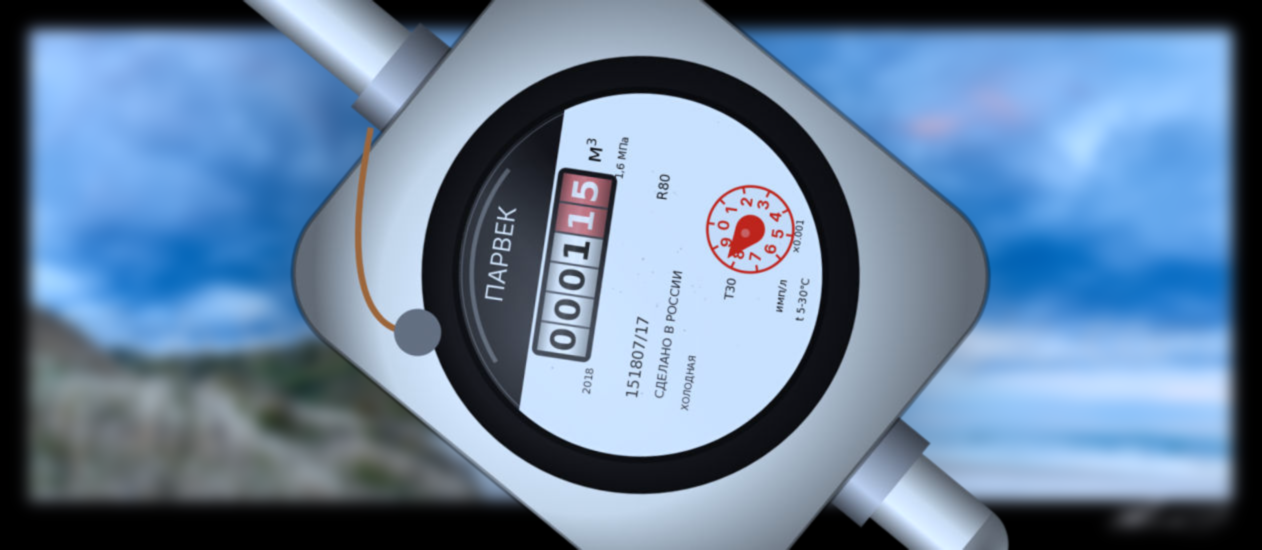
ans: 1.158,m³
